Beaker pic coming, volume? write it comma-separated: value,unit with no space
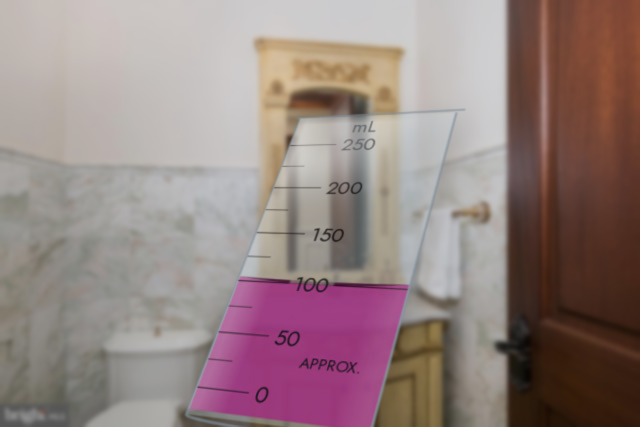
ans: 100,mL
